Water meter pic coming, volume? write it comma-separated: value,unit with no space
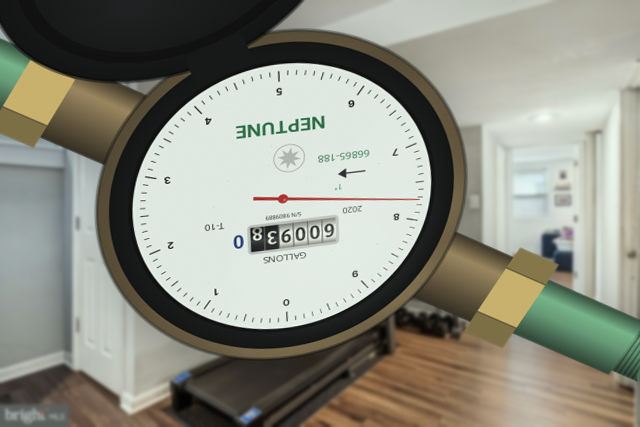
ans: 6009377.7,gal
